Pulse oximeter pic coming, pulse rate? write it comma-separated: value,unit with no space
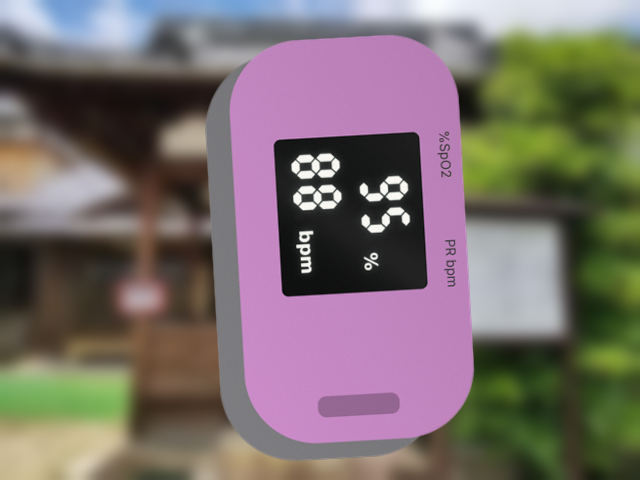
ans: 88,bpm
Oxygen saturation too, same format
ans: 95,%
